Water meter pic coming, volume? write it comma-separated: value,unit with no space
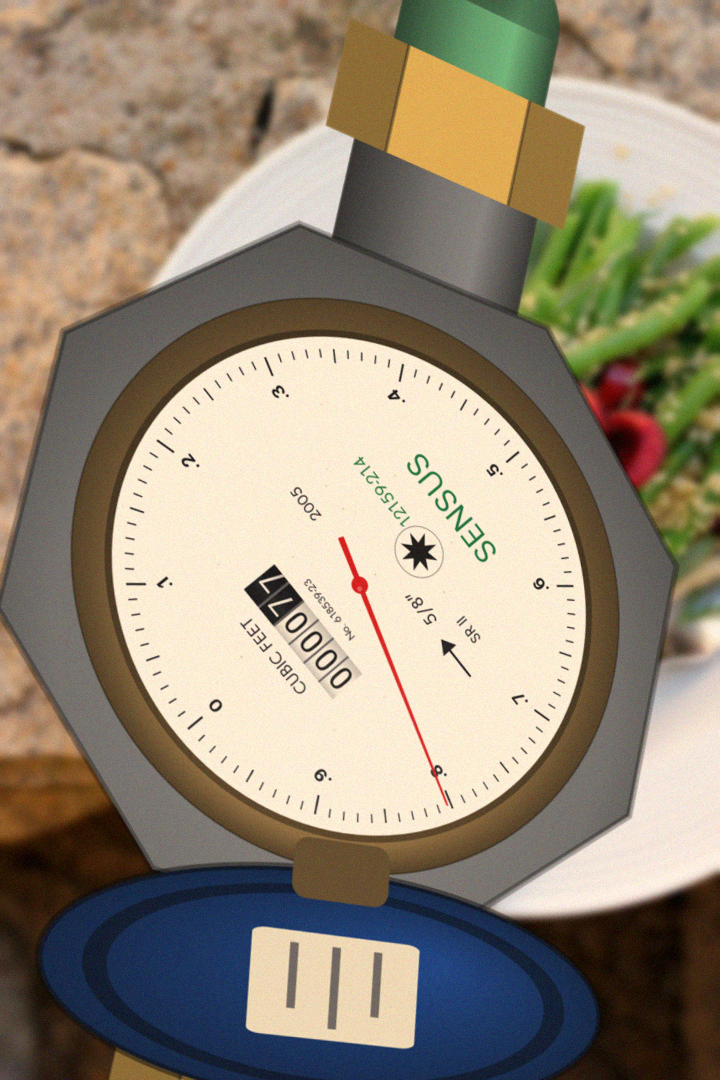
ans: 76.80,ft³
